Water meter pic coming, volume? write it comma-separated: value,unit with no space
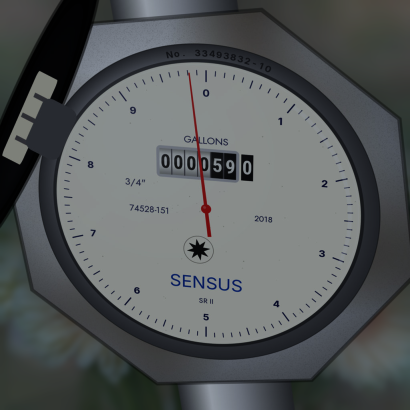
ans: 589.8,gal
